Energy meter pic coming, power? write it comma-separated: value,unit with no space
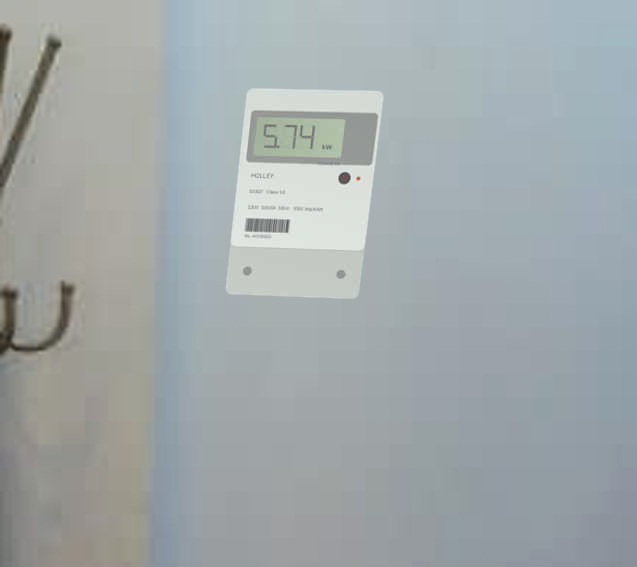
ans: 5.74,kW
